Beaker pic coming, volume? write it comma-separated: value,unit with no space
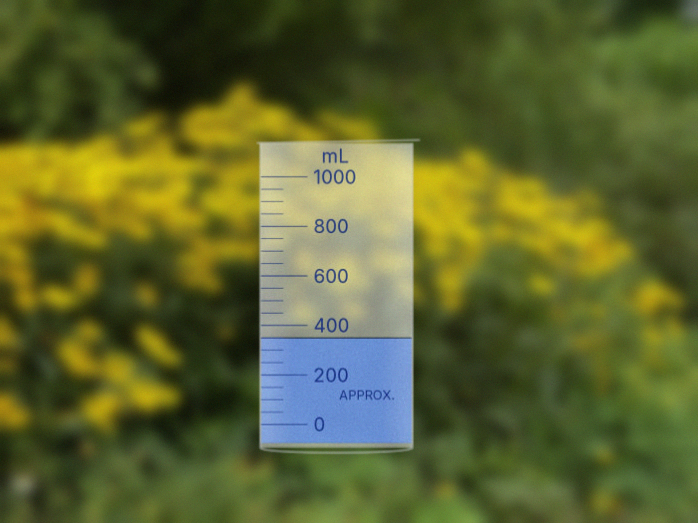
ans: 350,mL
